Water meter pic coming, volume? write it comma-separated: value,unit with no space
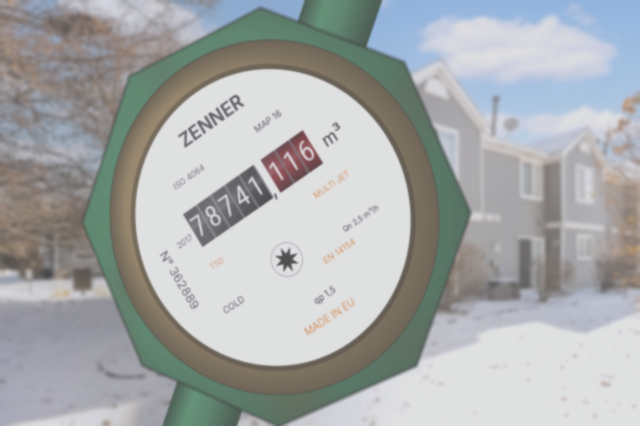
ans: 78741.116,m³
